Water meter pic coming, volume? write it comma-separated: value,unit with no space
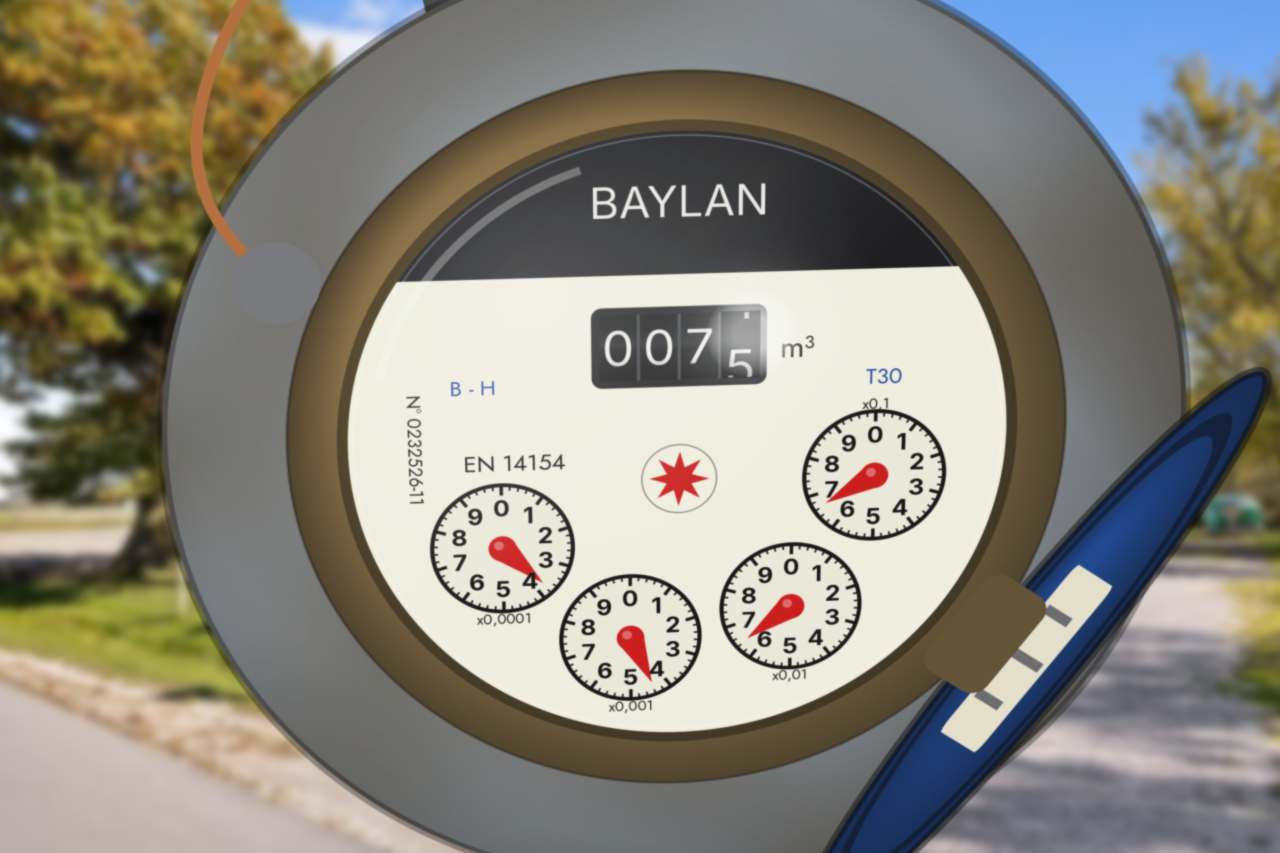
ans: 74.6643,m³
